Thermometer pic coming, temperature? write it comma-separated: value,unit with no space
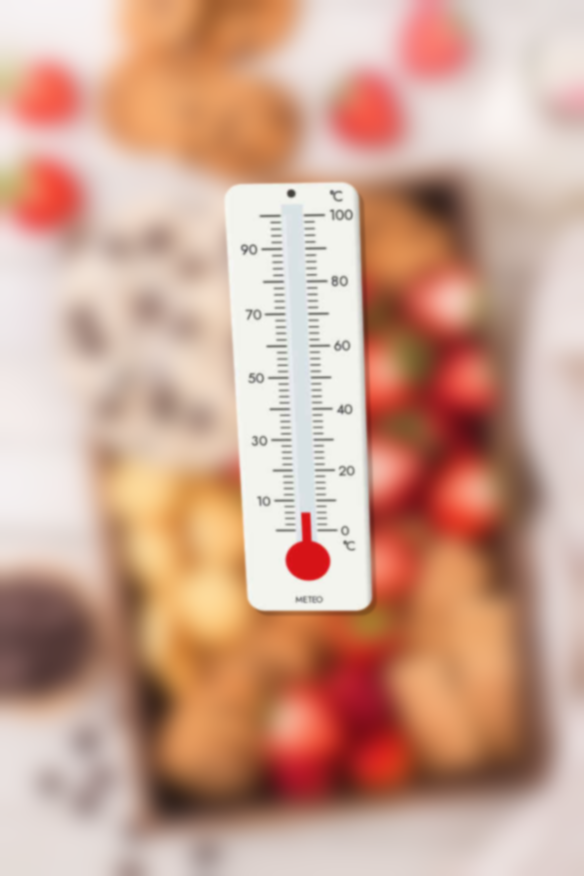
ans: 6,°C
